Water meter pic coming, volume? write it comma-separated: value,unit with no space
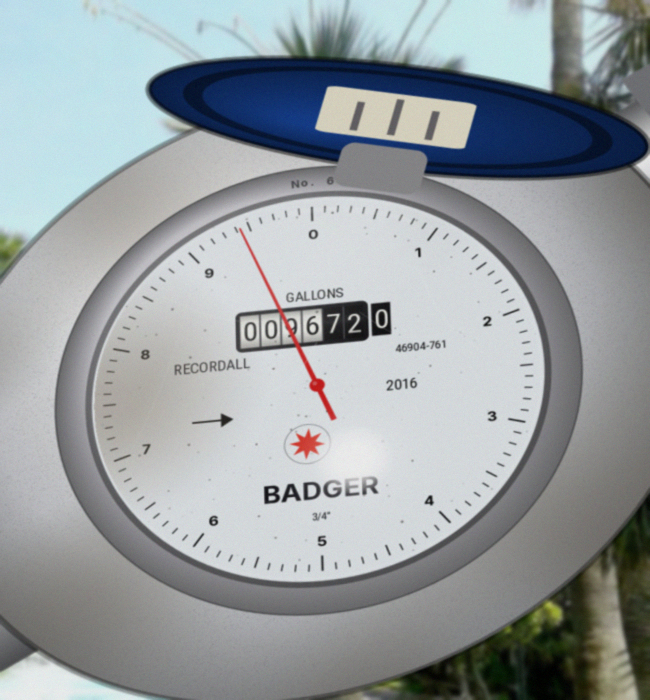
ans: 96719.4,gal
